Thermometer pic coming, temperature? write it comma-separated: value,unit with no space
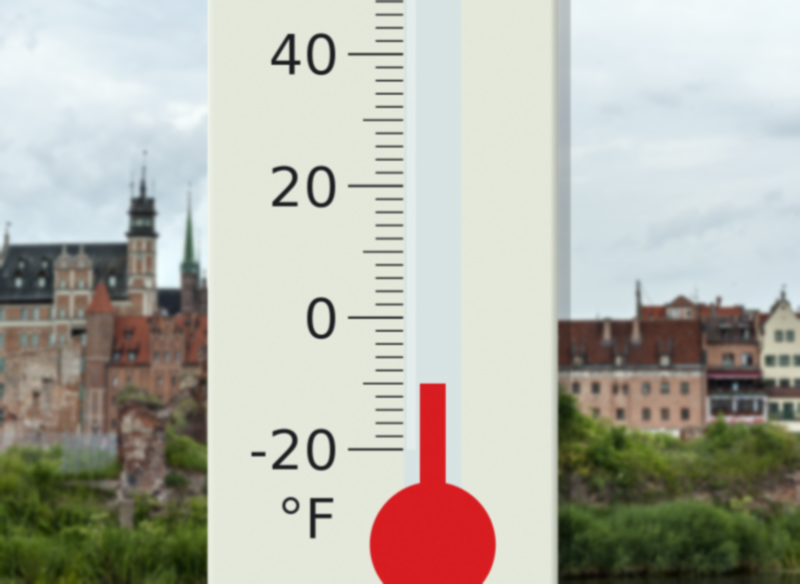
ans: -10,°F
